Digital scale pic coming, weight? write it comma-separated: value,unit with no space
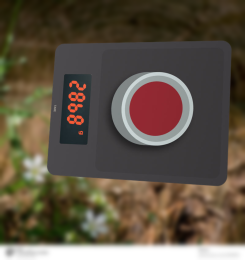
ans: 2868,g
